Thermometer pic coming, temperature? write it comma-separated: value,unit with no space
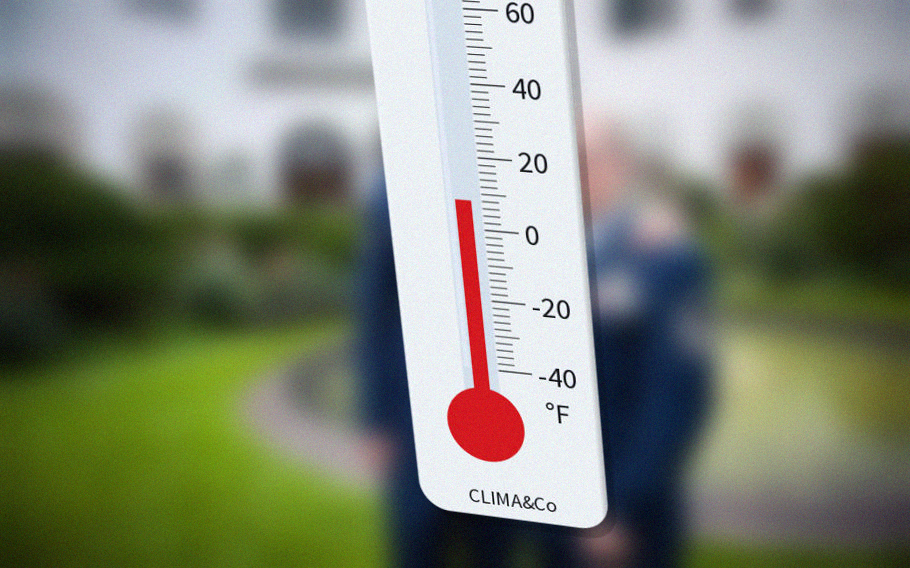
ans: 8,°F
